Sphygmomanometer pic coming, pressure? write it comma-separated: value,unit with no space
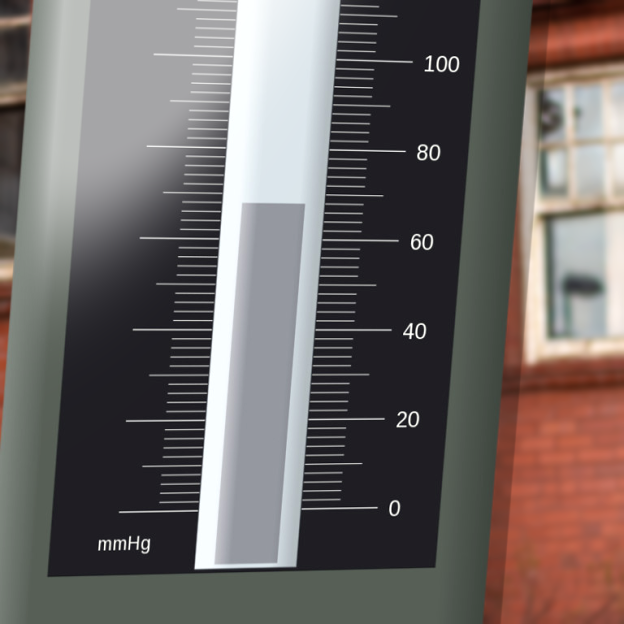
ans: 68,mmHg
